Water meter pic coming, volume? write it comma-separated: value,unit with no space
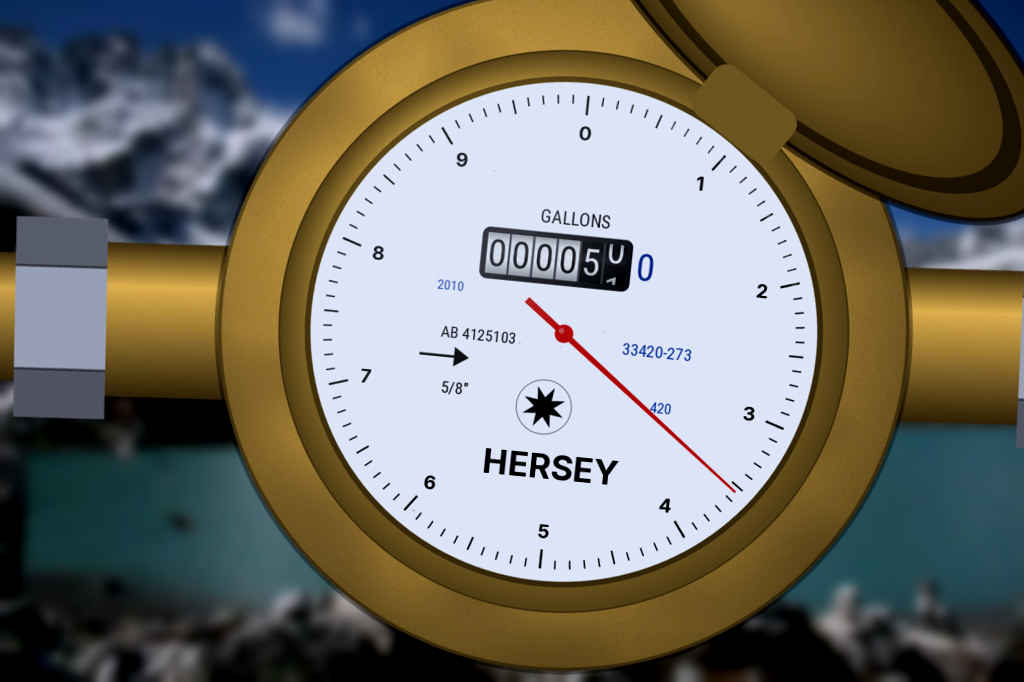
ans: 503.5,gal
